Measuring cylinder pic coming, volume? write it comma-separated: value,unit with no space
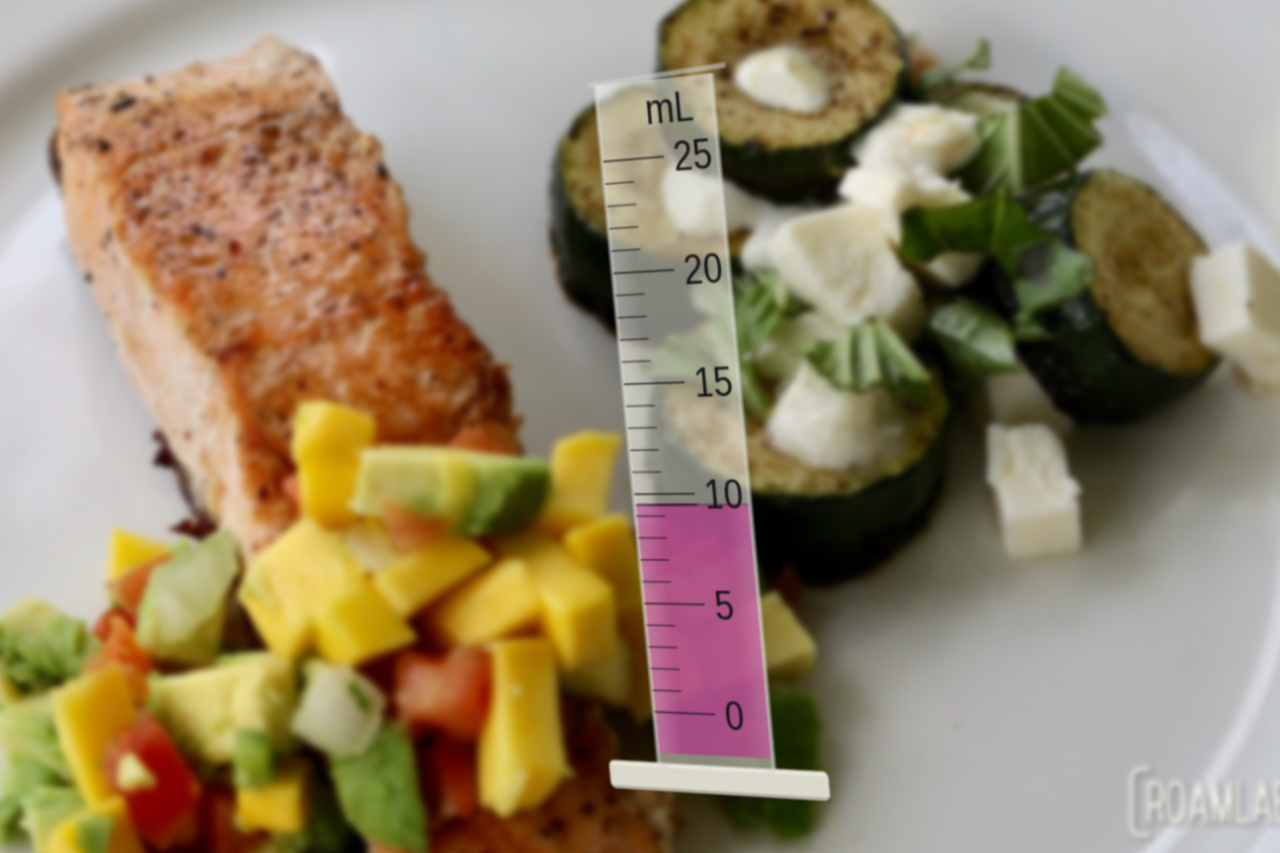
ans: 9.5,mL
